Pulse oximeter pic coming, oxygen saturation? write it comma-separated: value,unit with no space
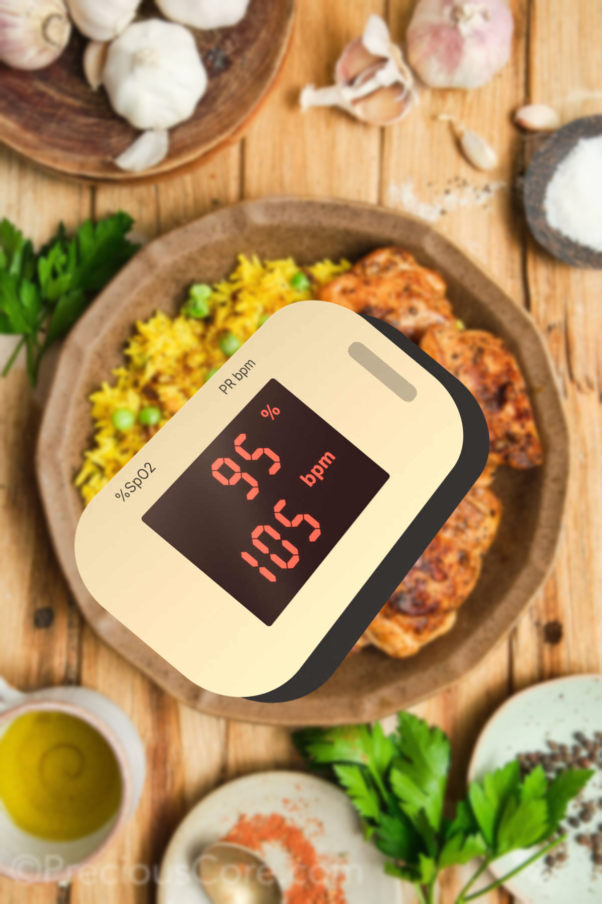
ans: 95,%
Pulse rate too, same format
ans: 105,bpm
